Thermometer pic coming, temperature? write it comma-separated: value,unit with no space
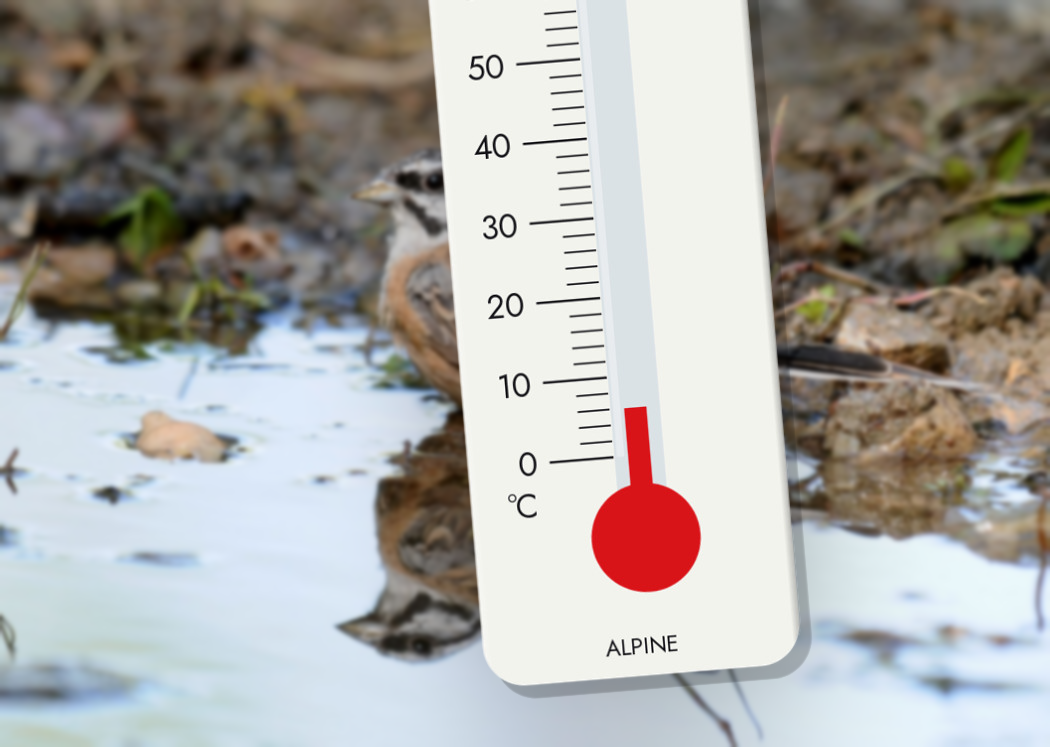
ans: 6,°C
